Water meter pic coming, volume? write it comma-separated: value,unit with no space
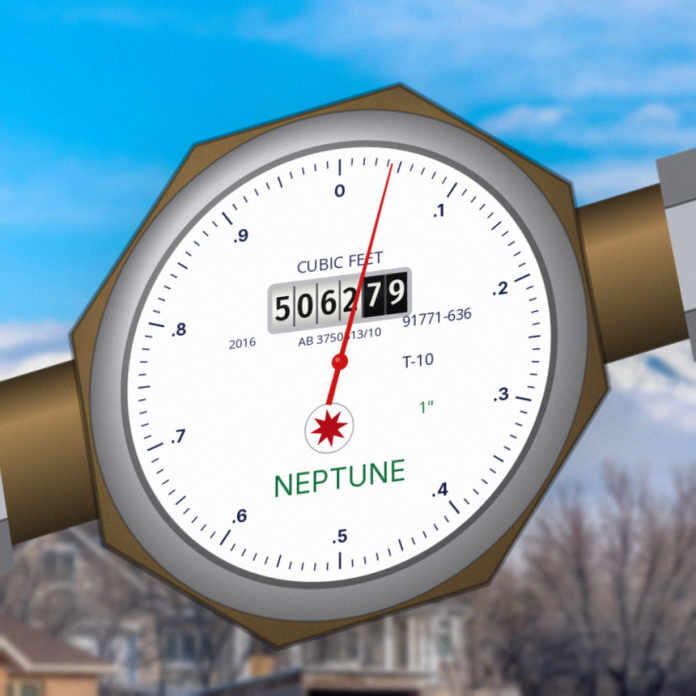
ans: 506279.04,ft³
